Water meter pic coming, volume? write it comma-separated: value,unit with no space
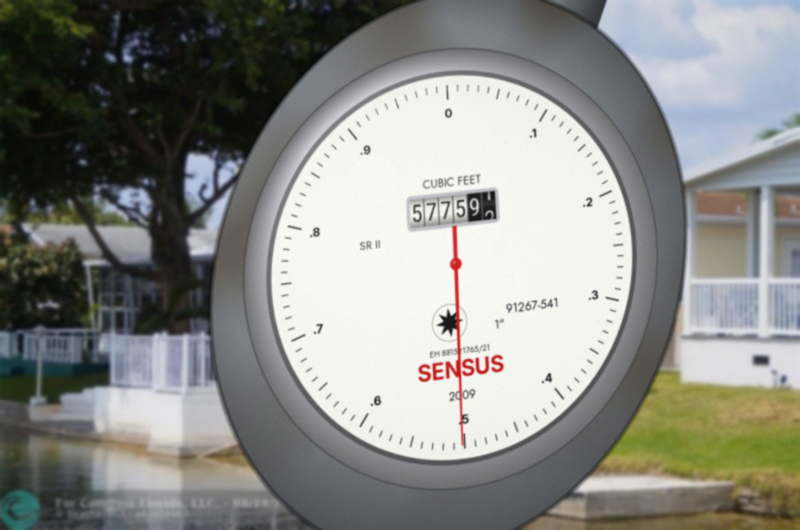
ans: 577591.50,ft³
